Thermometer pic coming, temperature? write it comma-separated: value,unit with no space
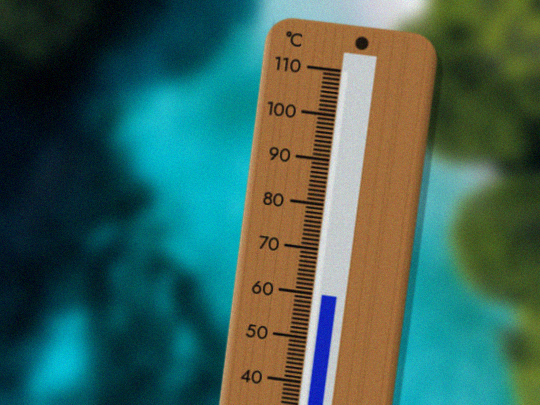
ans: 60,°C
